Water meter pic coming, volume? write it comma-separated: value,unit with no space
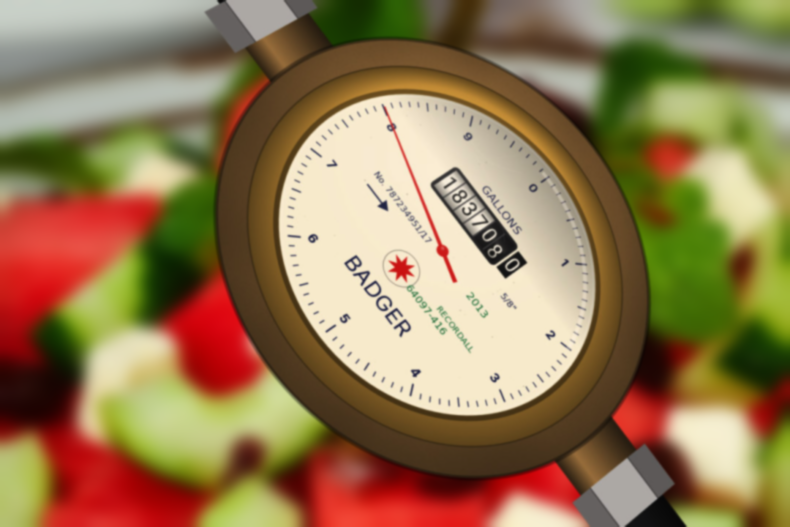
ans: 1837078.0,gal
